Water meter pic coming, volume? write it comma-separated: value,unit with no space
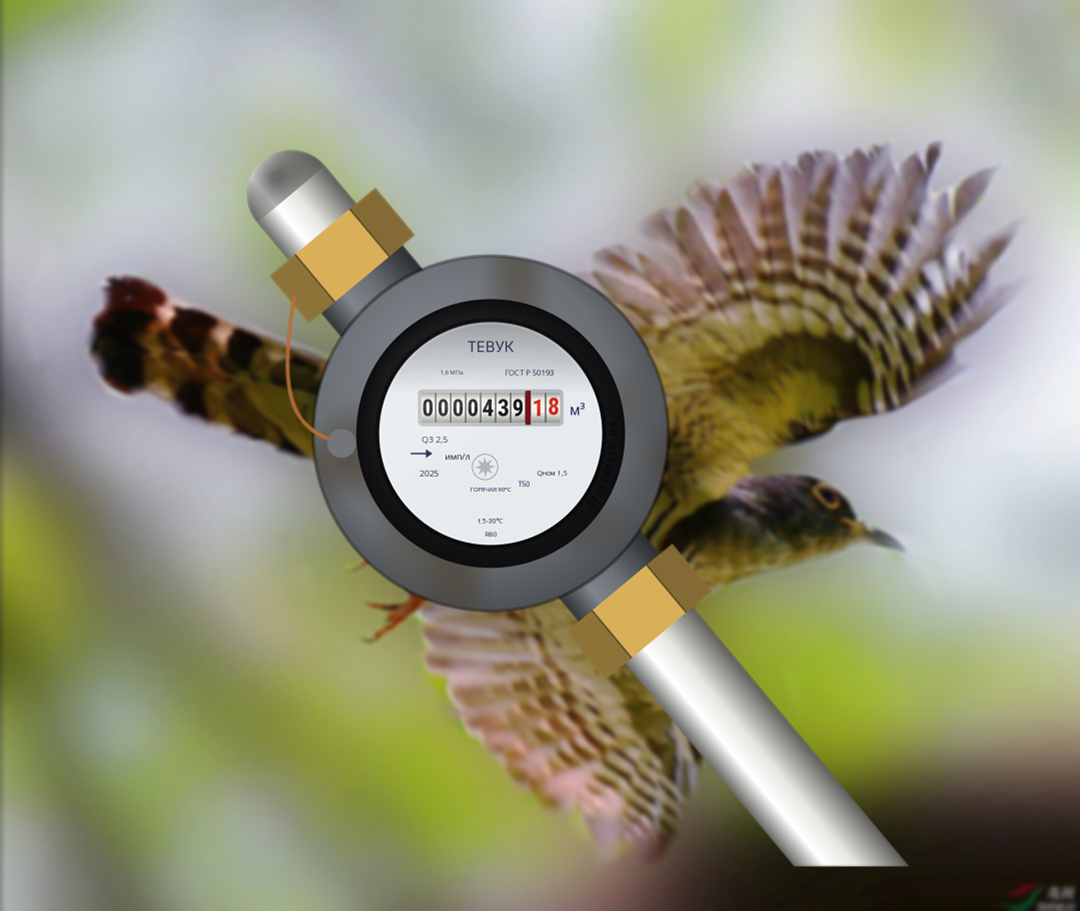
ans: 439.18,m³
